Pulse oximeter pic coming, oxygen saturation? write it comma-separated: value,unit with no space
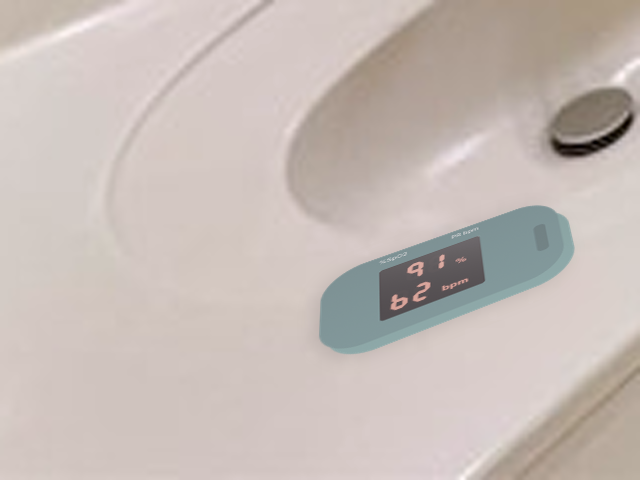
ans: 91,%
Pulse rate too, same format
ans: 62,bpm
